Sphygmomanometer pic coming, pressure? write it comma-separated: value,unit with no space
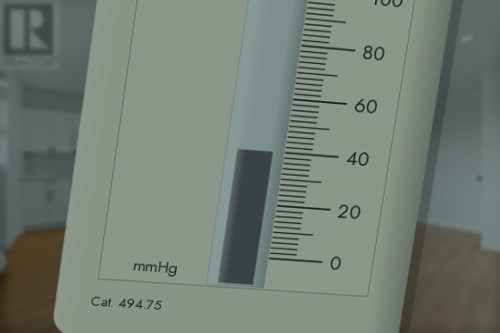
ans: 40,mmHg
